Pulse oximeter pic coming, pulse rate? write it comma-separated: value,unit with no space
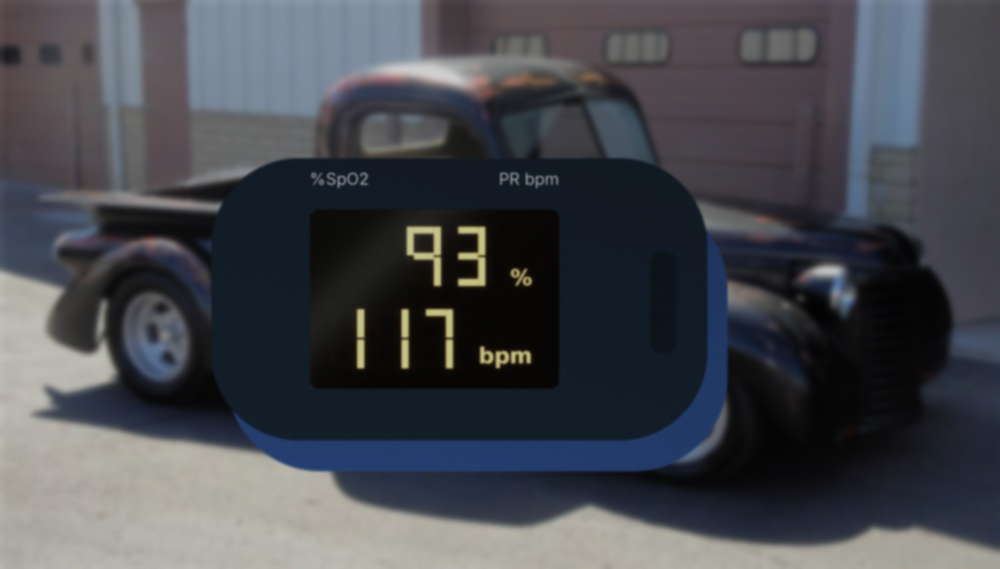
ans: 117,bpm
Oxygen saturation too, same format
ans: 93,%
